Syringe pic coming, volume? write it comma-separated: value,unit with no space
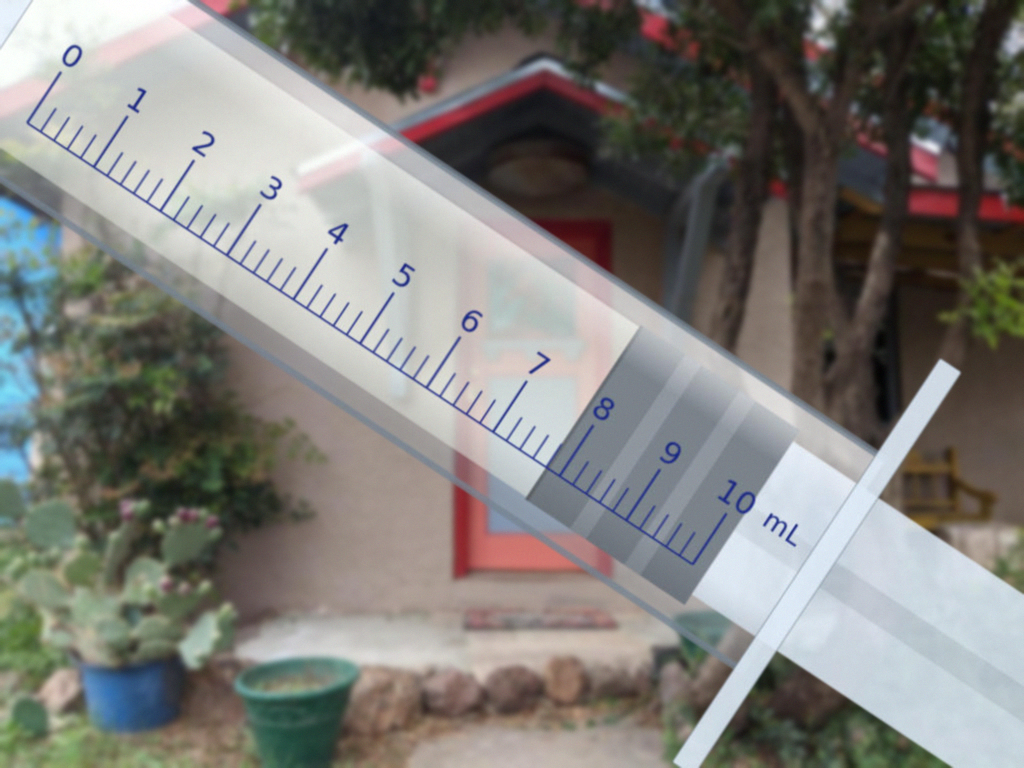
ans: 7.8,mL
